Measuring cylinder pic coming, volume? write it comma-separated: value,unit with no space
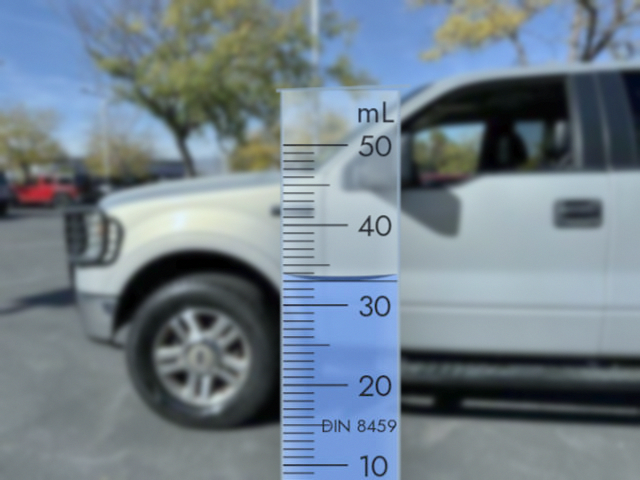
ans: 33,mL
